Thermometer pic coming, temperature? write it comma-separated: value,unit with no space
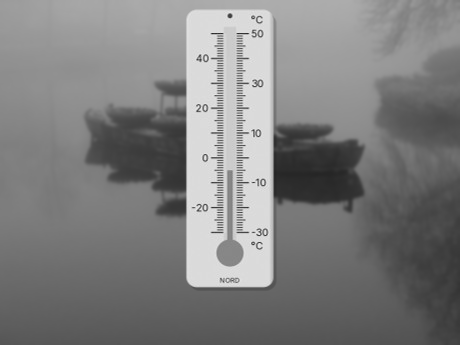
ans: -5,°C
